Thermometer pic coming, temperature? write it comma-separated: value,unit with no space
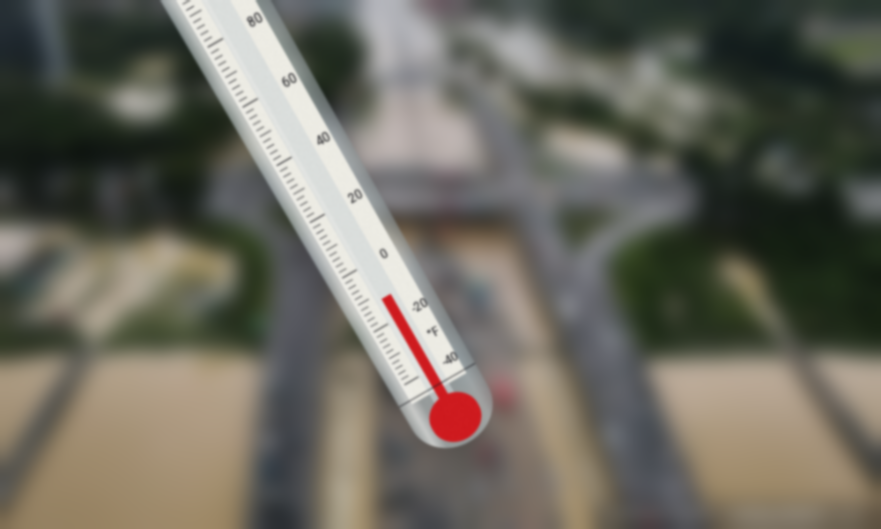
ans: -12,°F
